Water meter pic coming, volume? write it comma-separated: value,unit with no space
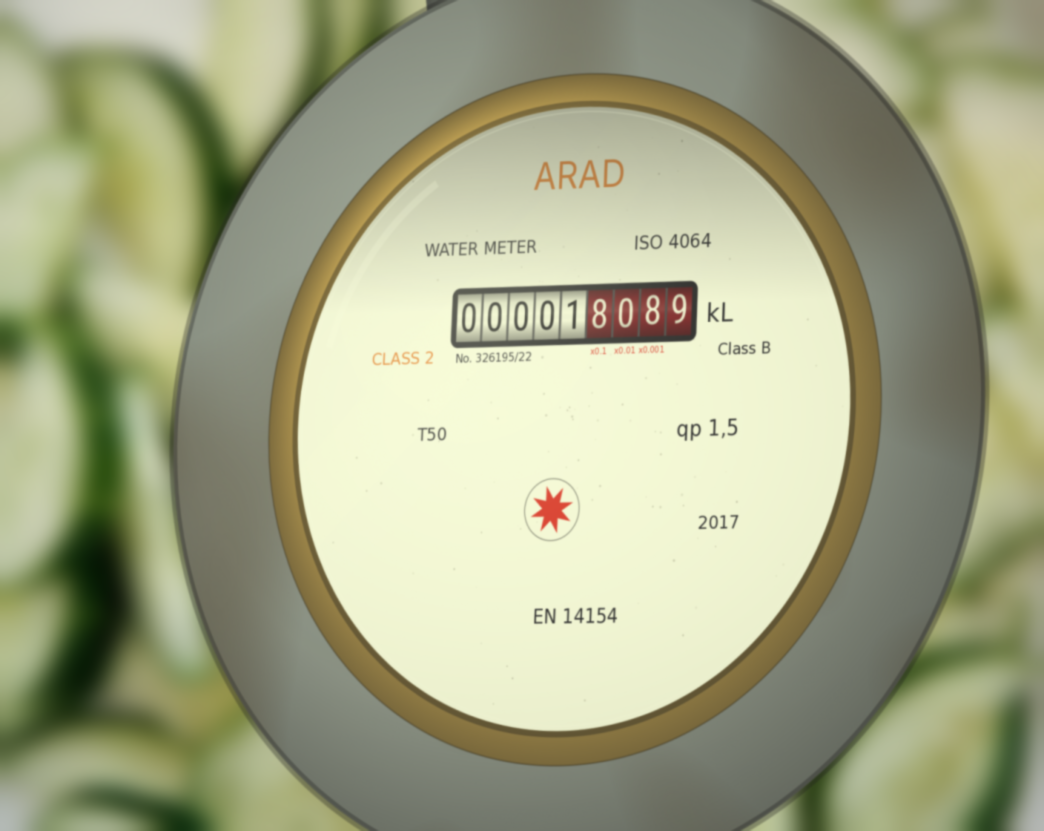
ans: 1.8089,kL
